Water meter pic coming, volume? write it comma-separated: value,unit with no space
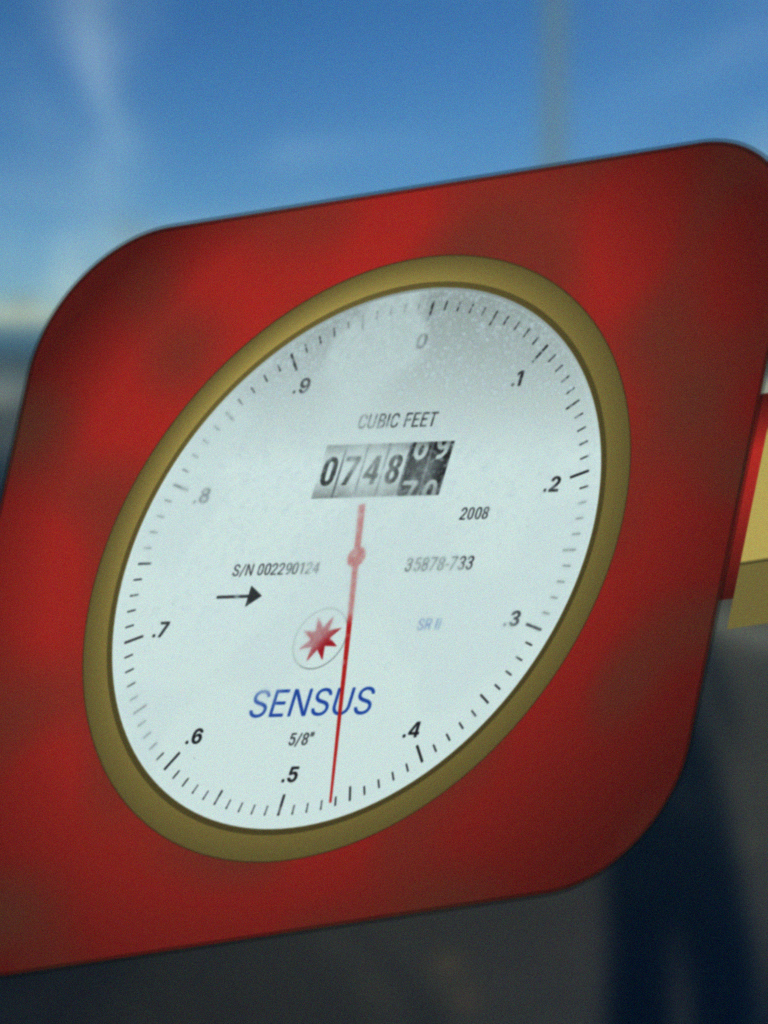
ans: 74869.46,ft³
